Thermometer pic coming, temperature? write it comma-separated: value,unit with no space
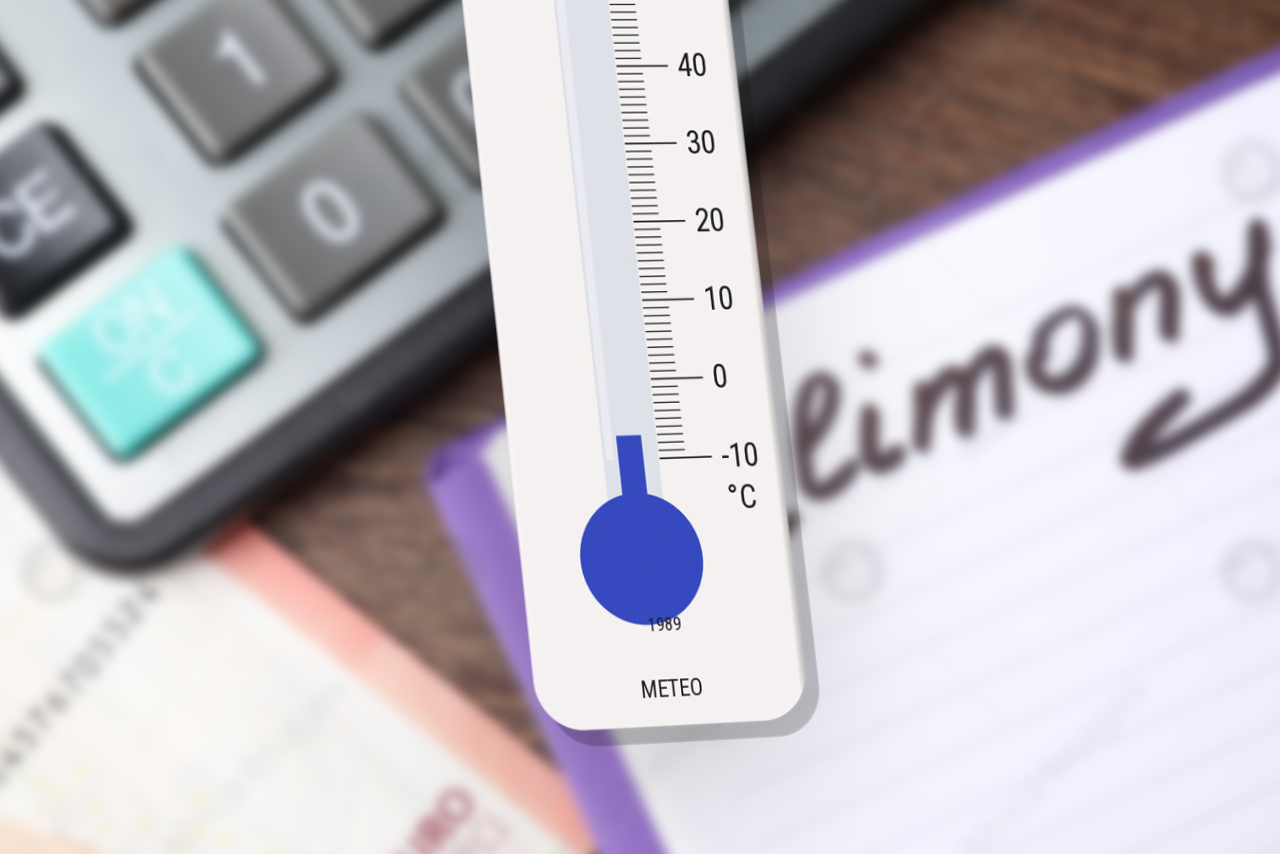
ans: -7,°C
